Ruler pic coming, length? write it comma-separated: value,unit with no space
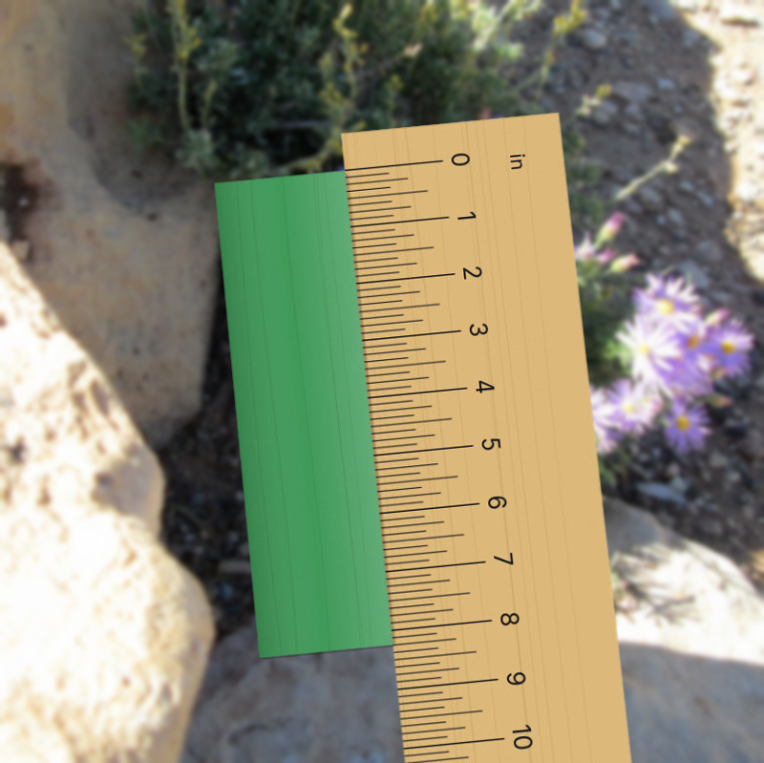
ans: 8.25,in
